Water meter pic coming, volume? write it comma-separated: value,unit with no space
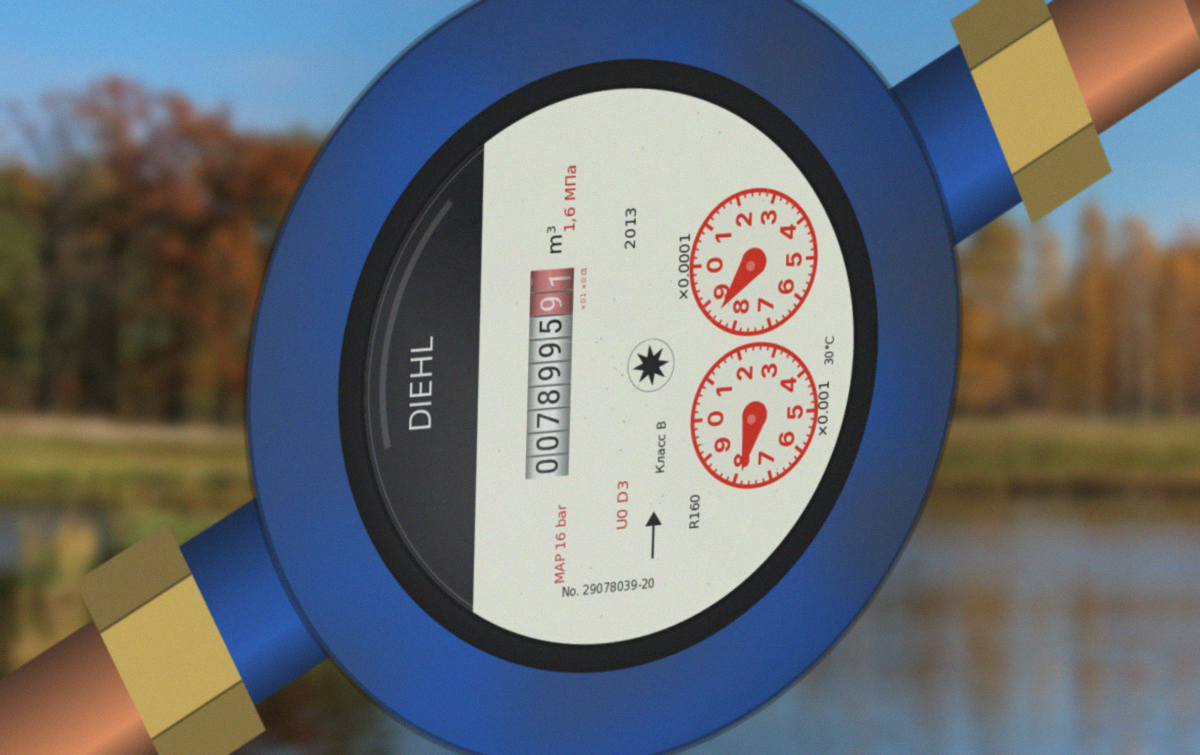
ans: 78995.9078,m³
